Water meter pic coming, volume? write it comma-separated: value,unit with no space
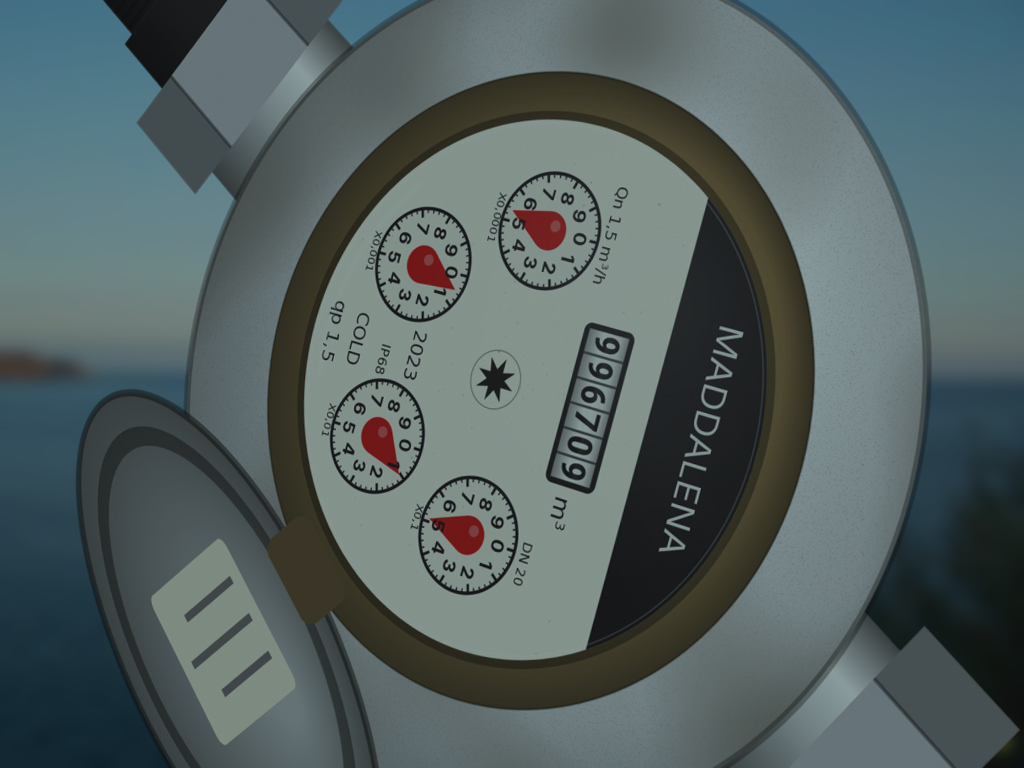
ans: 996709.5105,m³
